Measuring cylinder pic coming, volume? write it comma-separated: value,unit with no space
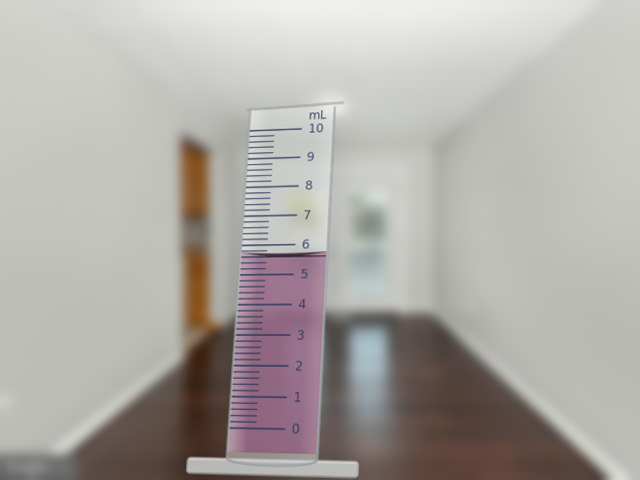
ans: 5.6,mL
